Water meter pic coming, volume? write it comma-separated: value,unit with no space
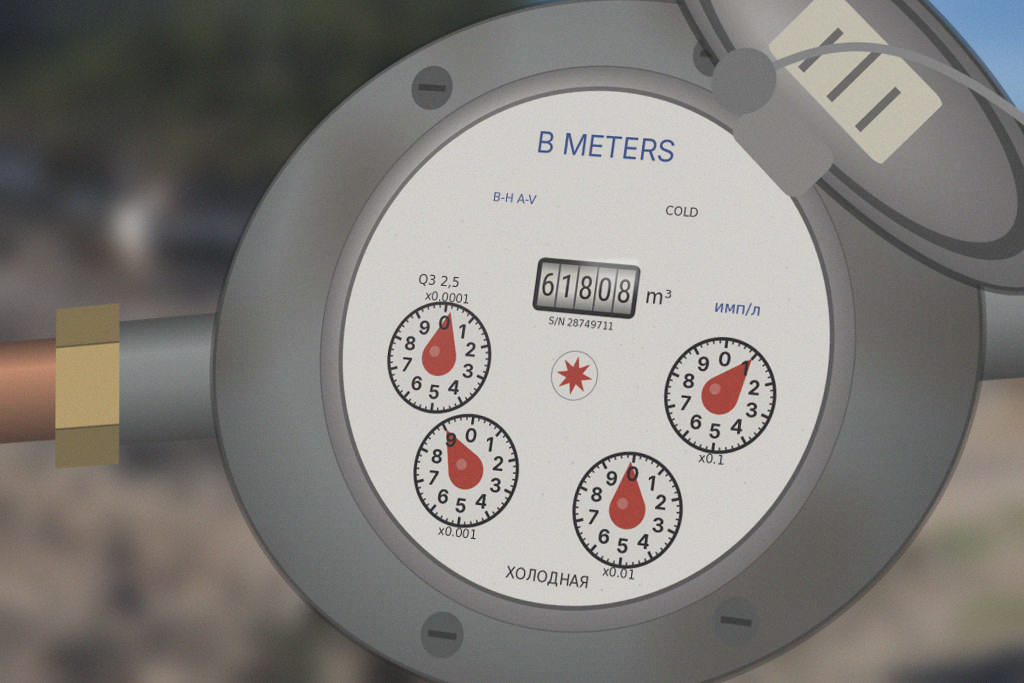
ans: 61808.0990,m³
